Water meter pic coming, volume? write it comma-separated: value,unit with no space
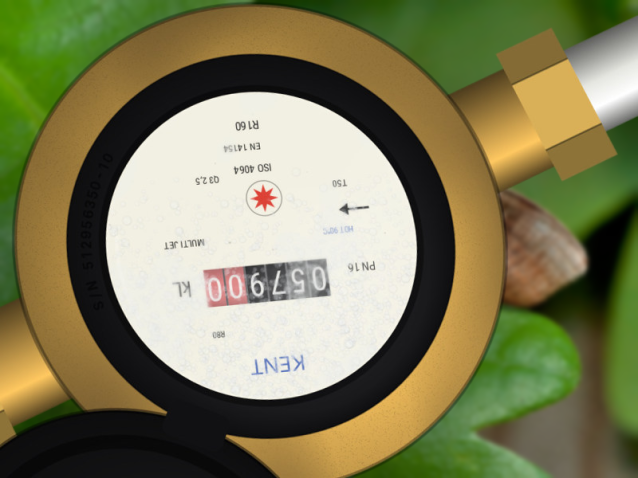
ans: 579.00,kL
